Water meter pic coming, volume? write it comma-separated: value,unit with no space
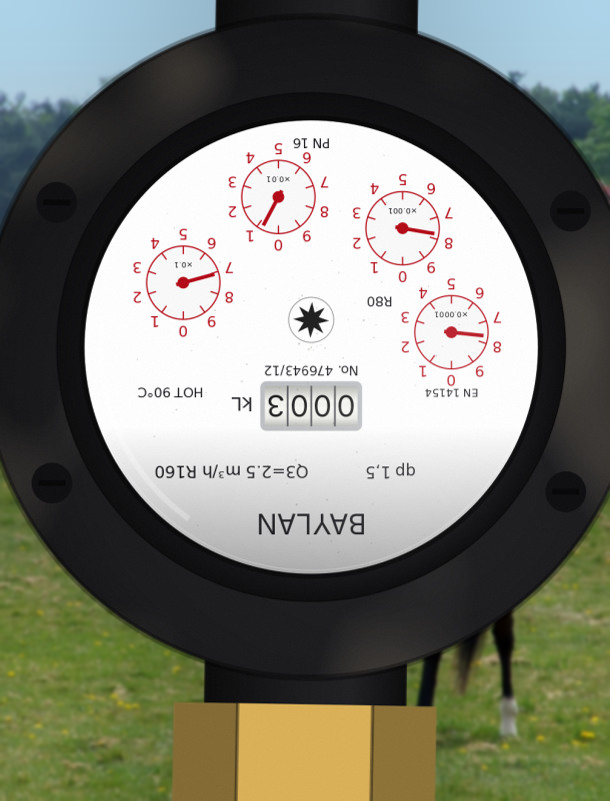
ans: 3.7077,kL
